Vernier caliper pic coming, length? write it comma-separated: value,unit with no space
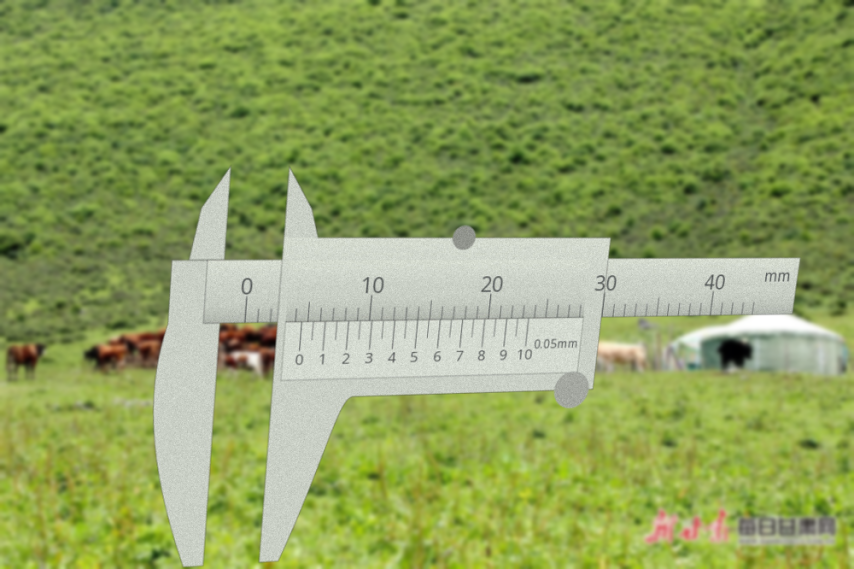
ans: 4.5,mm
